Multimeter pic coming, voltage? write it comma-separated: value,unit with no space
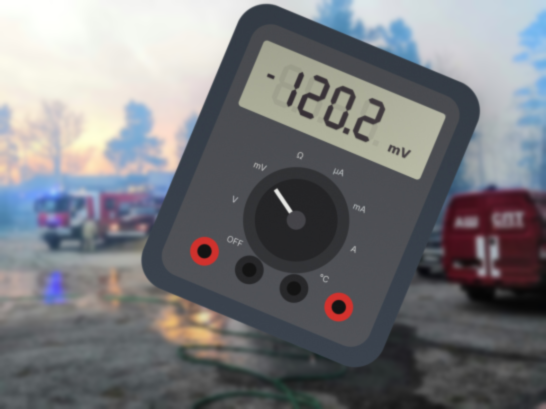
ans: -120.2,mV
